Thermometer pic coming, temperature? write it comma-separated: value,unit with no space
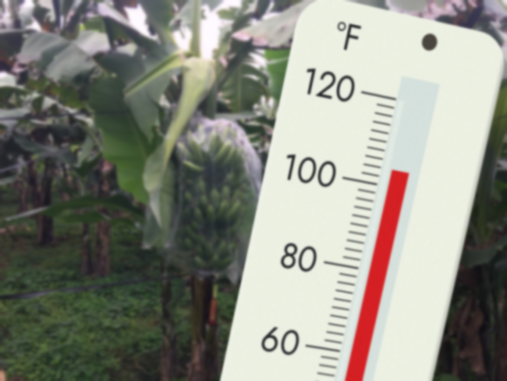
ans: 104,°F
